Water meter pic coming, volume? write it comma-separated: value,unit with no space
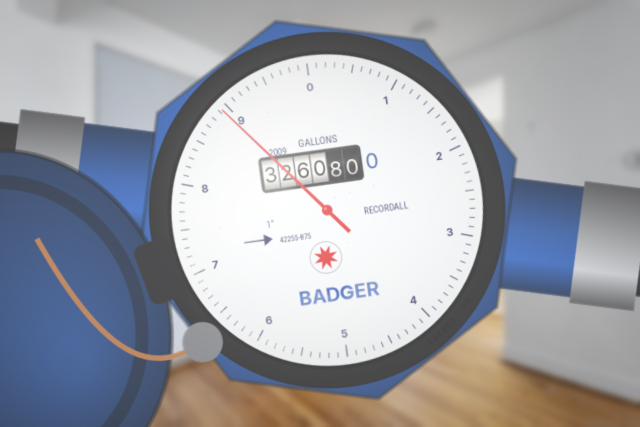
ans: 3260798.9,gal
